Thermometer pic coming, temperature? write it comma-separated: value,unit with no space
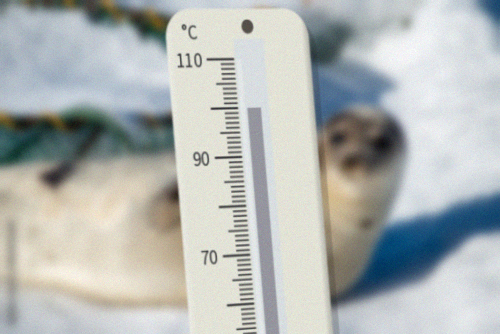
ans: 100,°C
